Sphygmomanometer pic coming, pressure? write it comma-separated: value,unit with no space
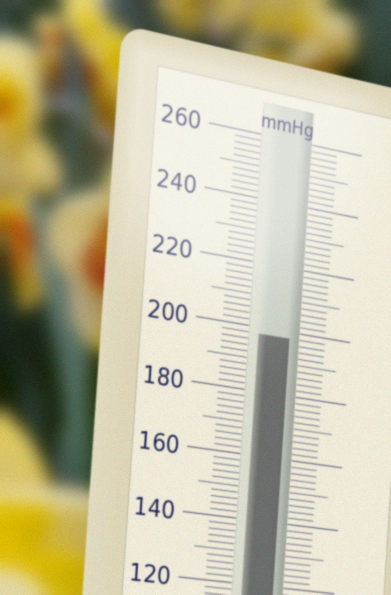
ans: 198,mmHg
